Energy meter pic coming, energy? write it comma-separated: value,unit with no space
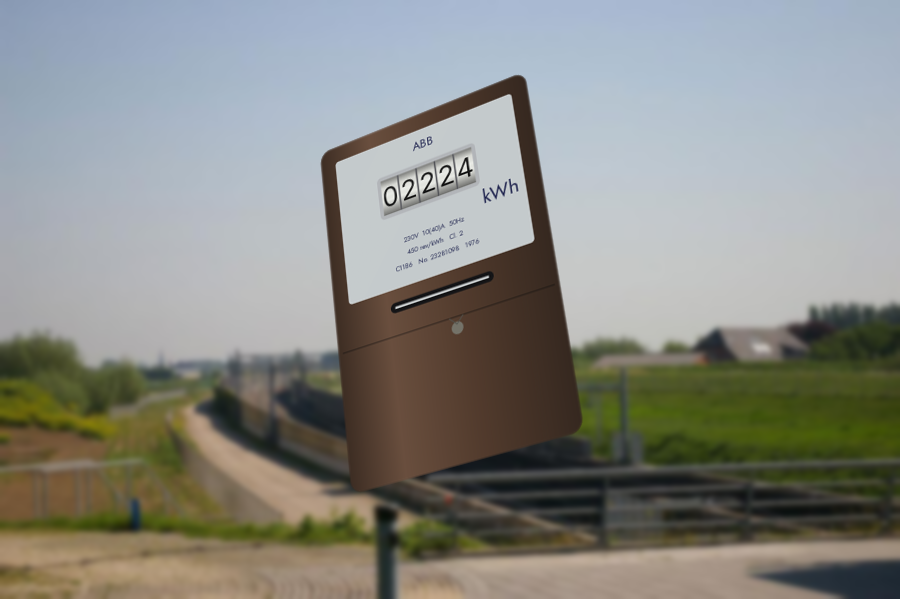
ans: 2224,kWh
